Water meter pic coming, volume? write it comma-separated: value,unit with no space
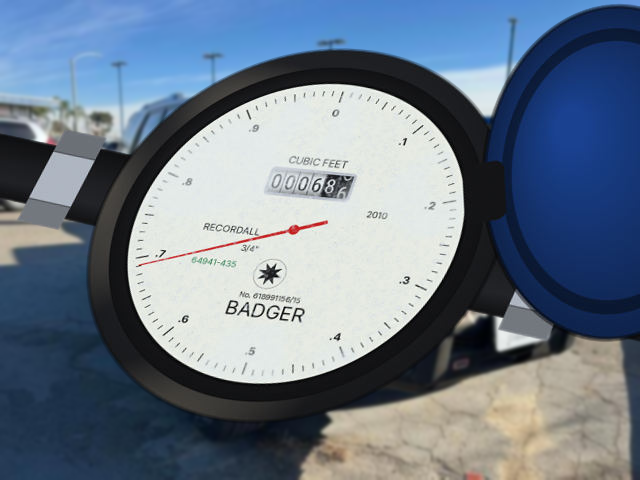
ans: 685.69,ft³
